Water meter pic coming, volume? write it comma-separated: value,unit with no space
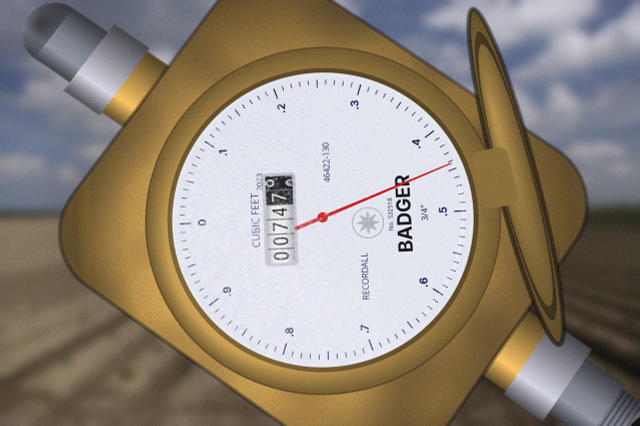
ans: 7478.44,ft³
